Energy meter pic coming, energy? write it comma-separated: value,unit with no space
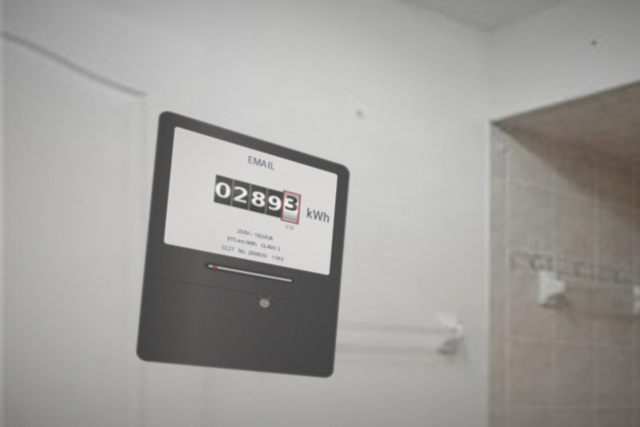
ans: 289.3,kWh
